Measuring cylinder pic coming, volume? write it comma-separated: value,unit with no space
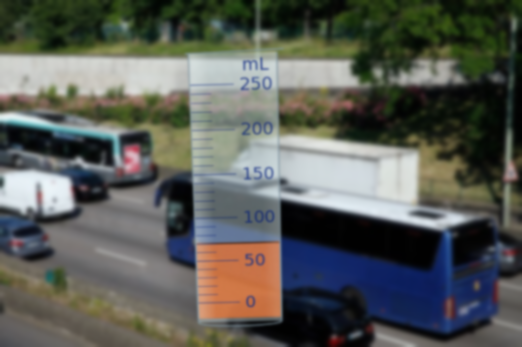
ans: 70,mL
